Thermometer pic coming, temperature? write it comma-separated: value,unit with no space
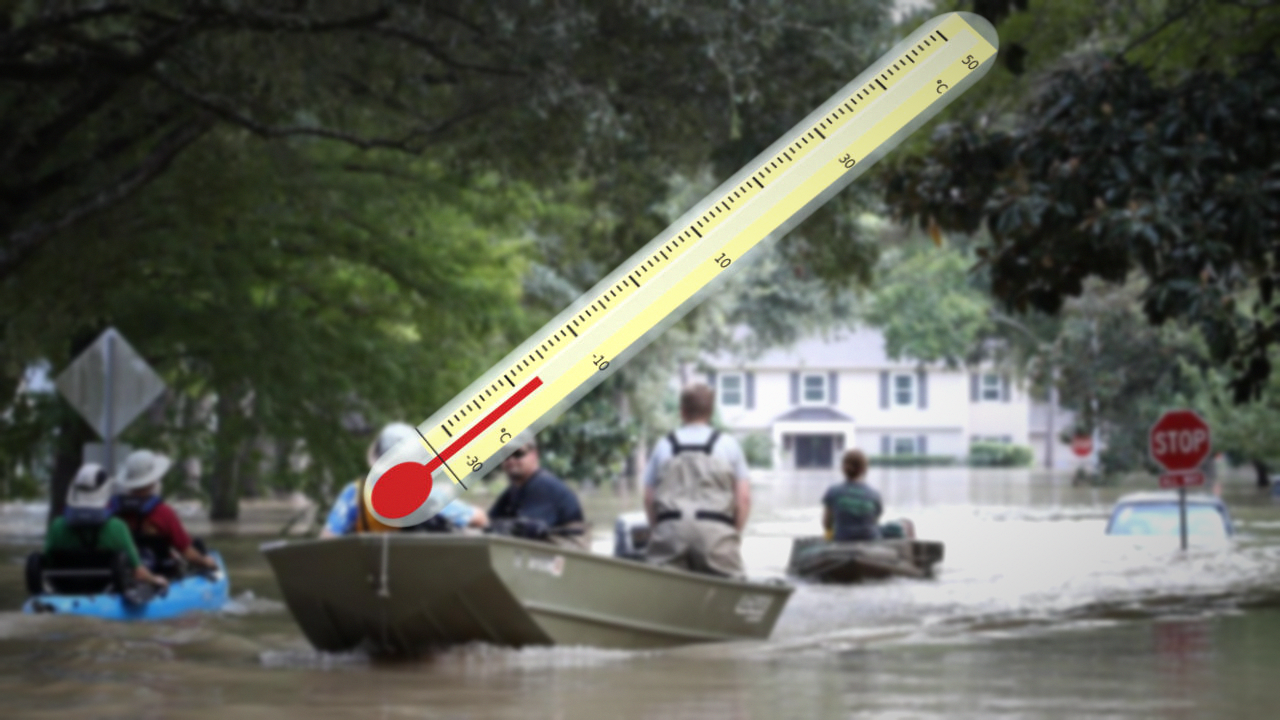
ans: -17,°C
